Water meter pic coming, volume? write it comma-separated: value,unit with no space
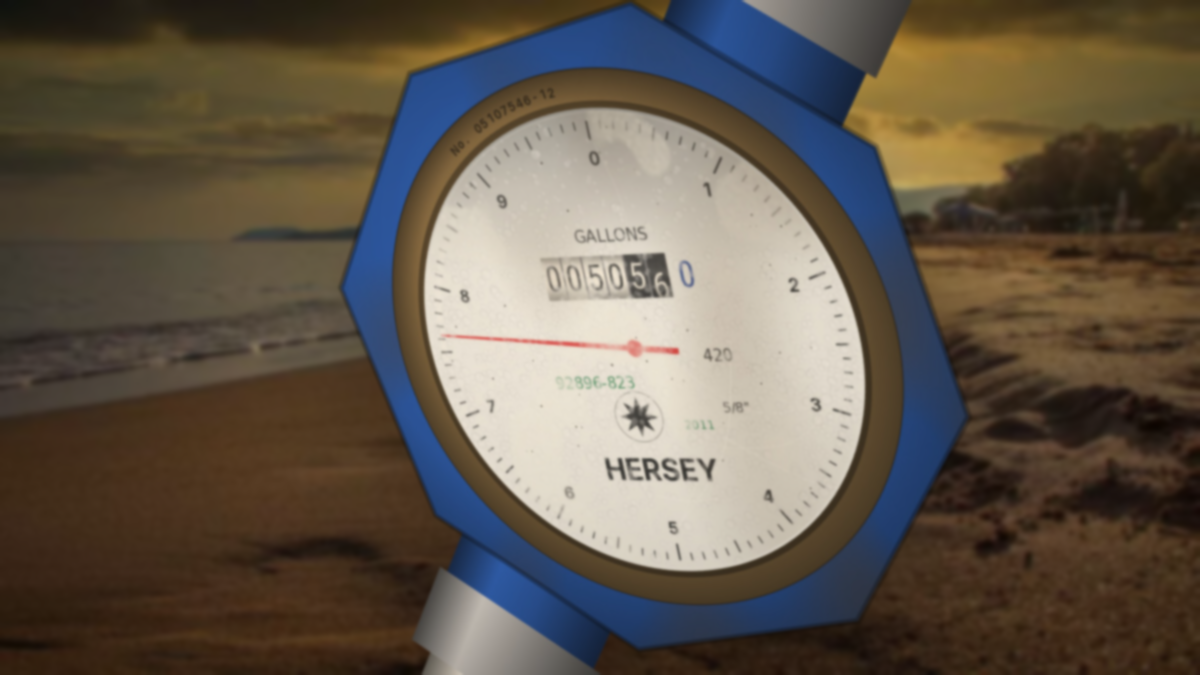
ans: 50557.6,gal
